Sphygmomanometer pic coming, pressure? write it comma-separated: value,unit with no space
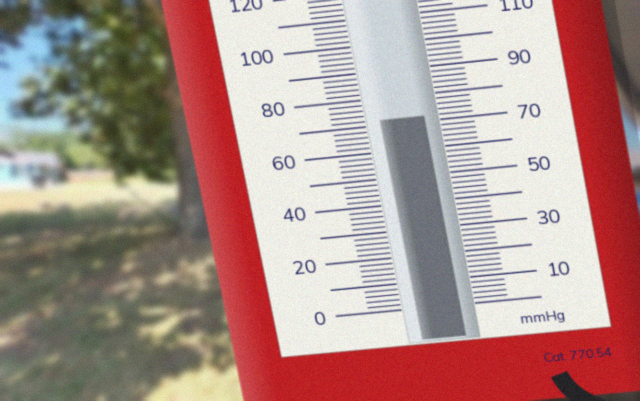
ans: 72,mmHg
